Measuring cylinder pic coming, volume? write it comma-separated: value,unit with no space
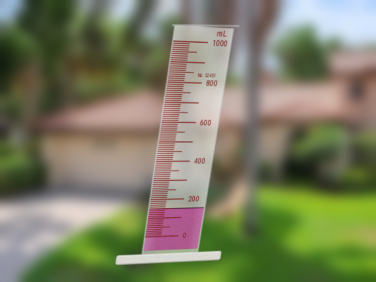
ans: 150,mL
